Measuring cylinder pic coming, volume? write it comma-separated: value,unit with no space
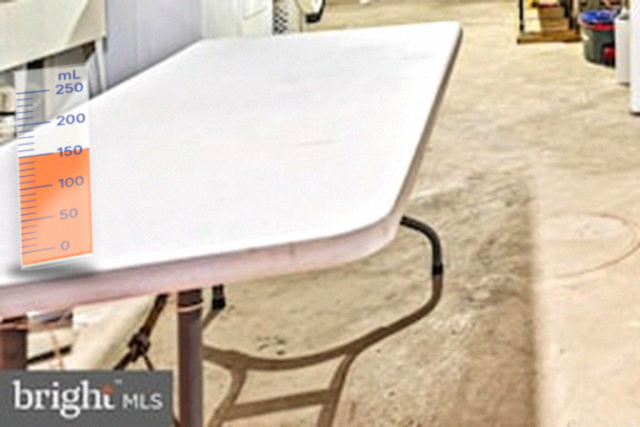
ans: 150,mL
